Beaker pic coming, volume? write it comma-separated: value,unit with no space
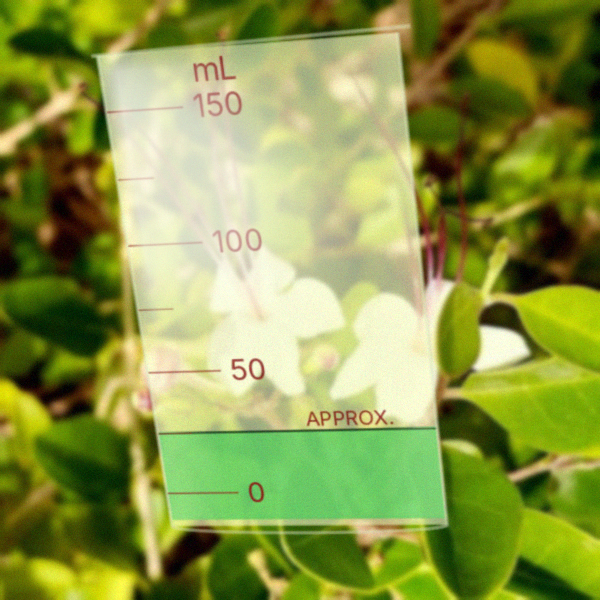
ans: 25,mL
